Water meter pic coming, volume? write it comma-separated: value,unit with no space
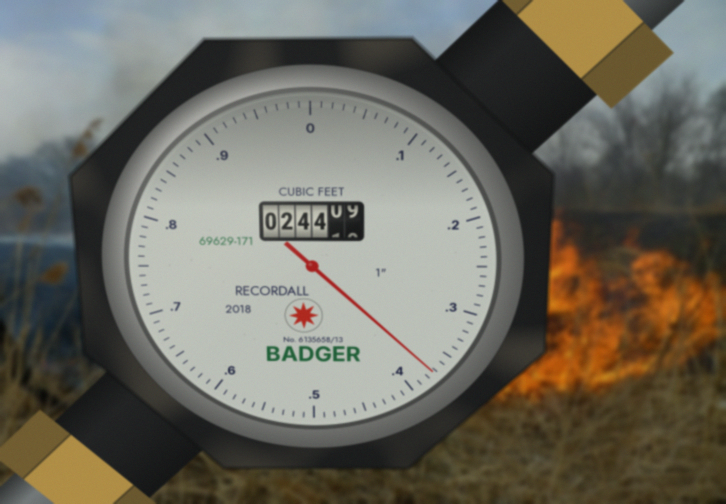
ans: 24409.37,ft³
